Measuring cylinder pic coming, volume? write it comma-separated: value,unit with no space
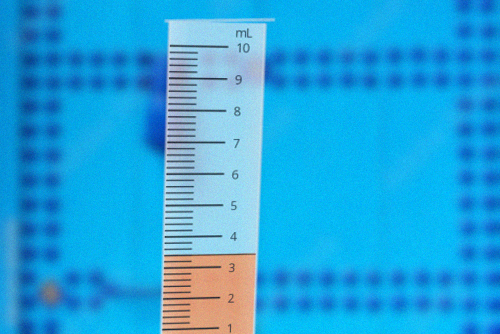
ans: 3.4,mL
